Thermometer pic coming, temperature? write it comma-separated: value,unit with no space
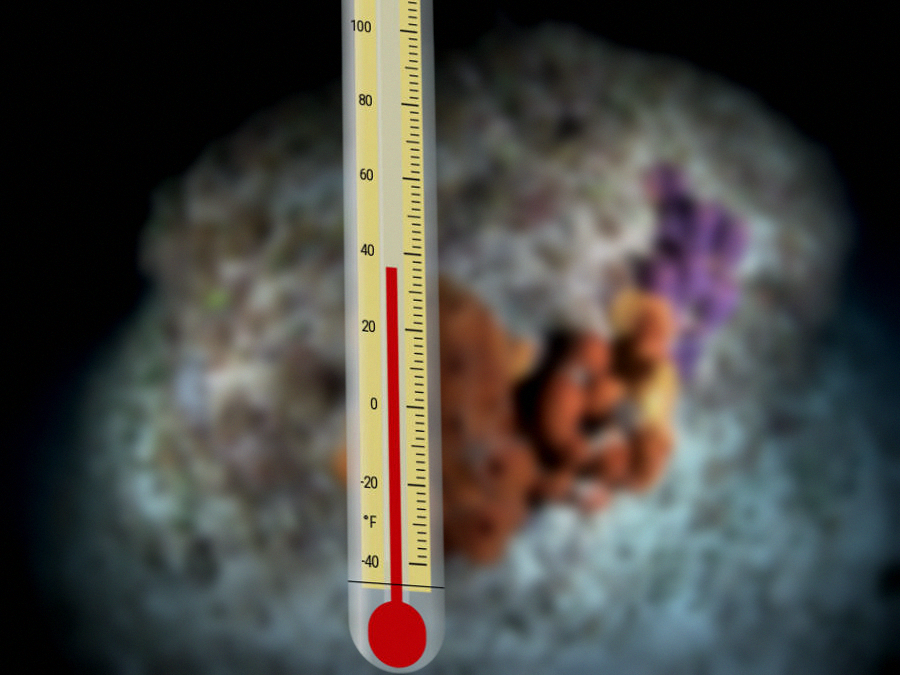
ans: 36,°F
